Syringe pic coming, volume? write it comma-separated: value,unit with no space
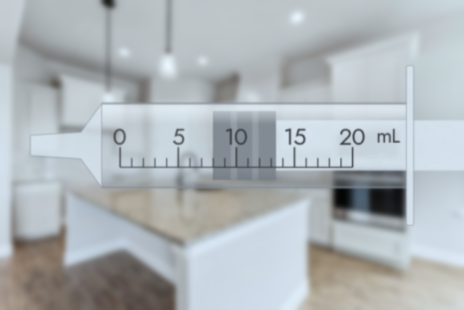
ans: 8,mL
